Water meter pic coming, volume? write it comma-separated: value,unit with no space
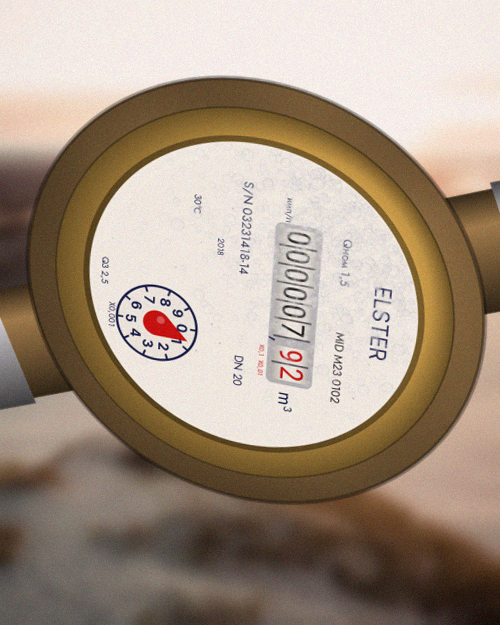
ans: 7.920,m³
